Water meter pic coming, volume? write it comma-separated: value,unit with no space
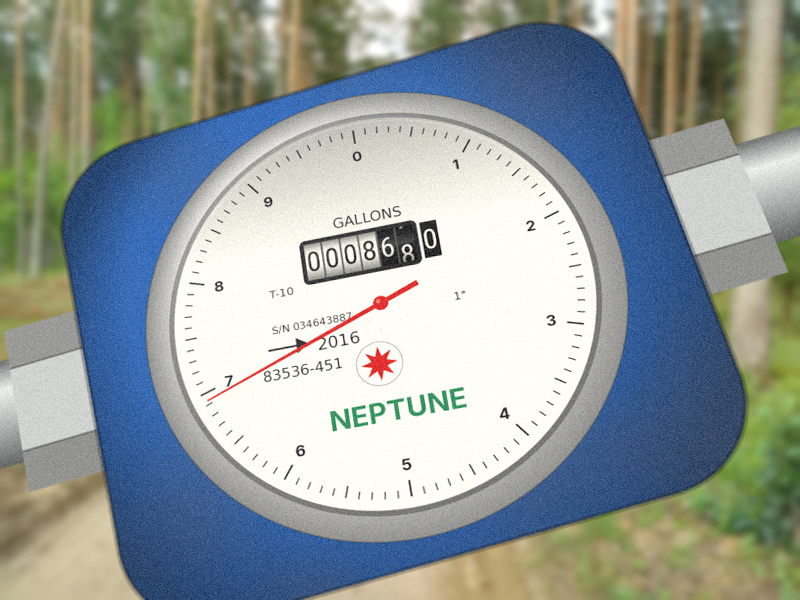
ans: 8676.9,gal
